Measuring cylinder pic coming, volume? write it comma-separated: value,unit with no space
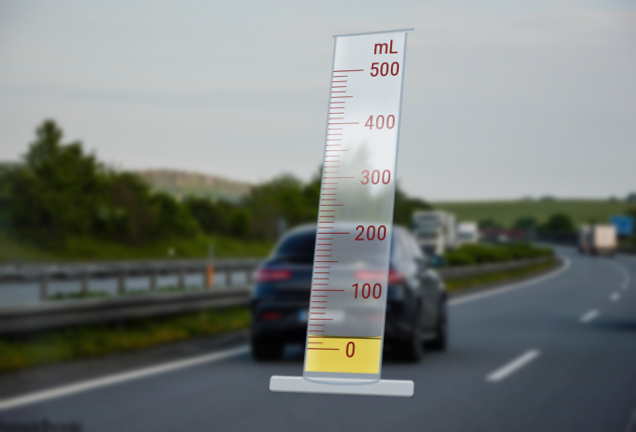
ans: 20,mL
